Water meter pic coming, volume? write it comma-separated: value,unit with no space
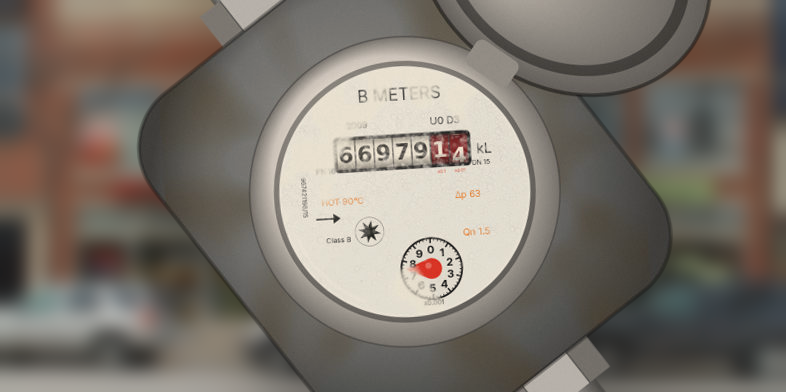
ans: 66979.137,kL
